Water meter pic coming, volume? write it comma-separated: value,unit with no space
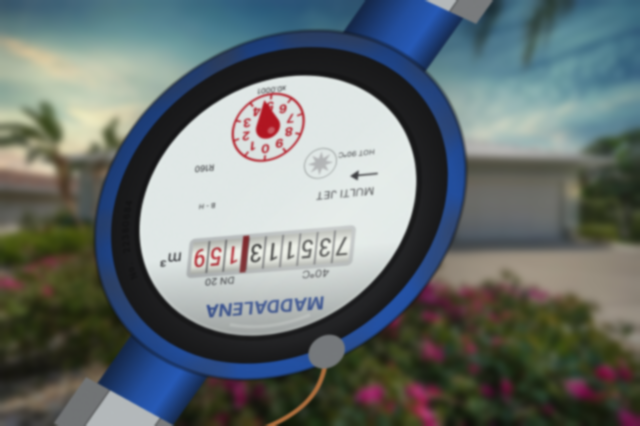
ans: 735113.1594,m³
